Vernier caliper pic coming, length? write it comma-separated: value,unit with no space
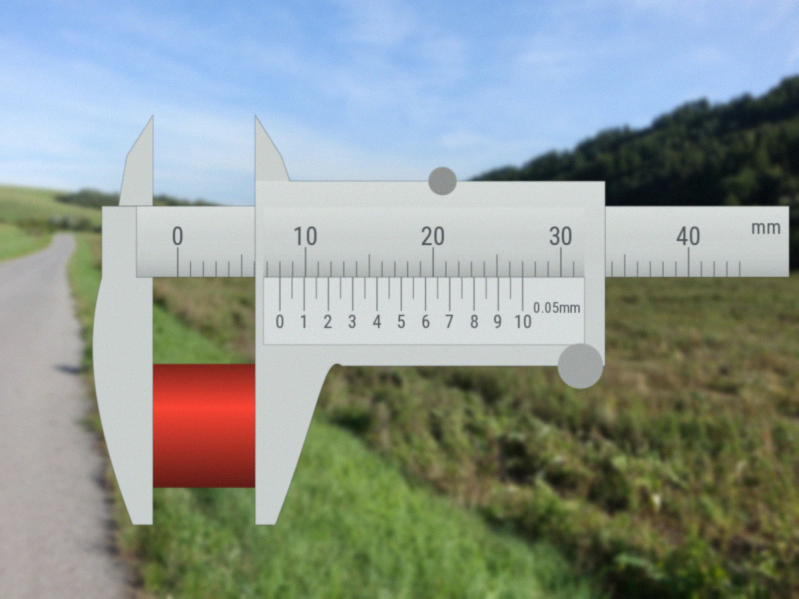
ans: 8.0,mm
